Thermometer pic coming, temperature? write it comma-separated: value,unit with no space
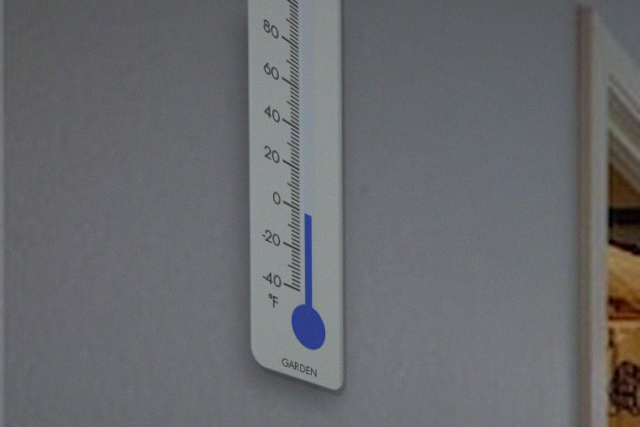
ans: 0,°F
